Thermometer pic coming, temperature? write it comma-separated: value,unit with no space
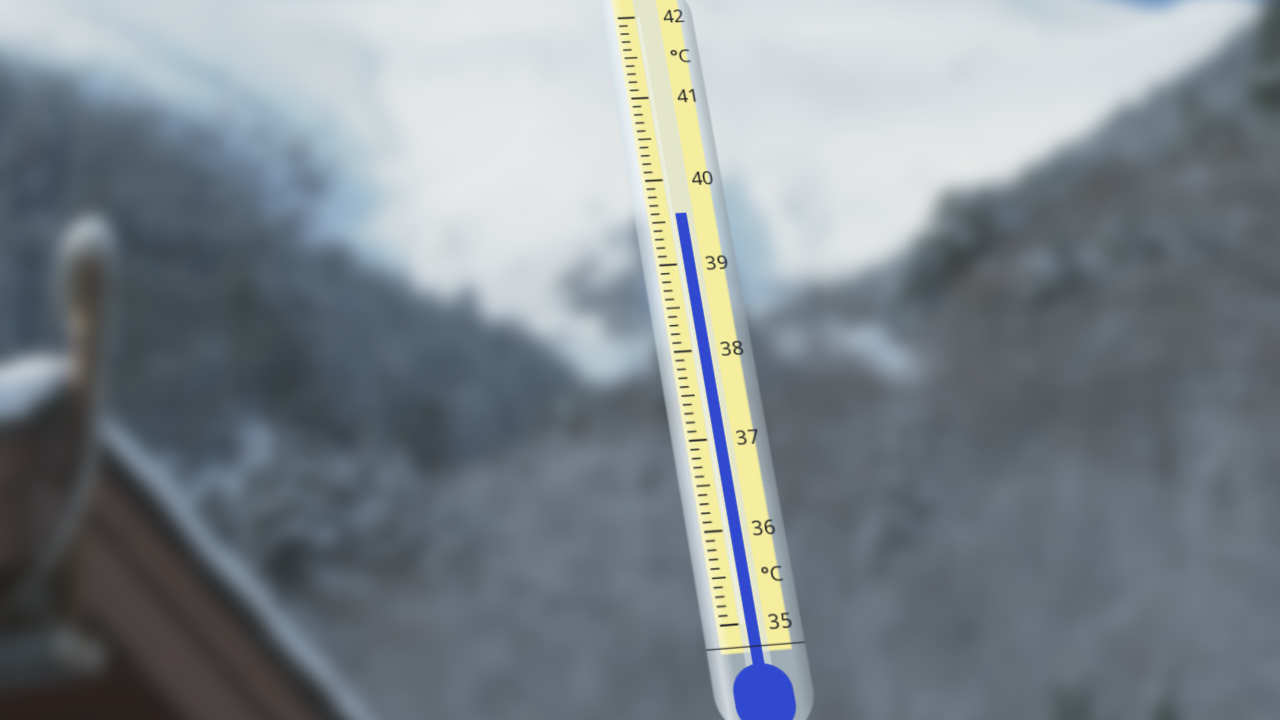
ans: 39.6,°C
